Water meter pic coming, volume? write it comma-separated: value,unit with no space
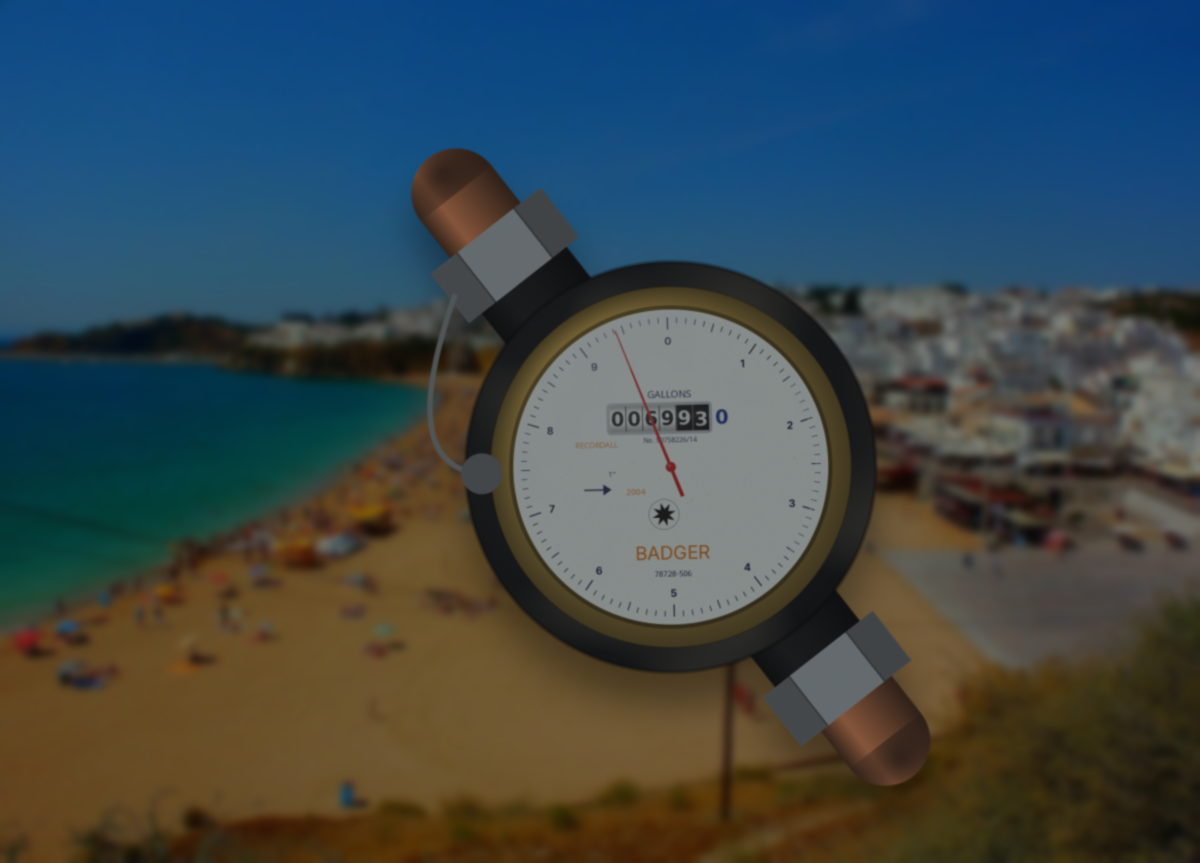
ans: 69929.4,gal
